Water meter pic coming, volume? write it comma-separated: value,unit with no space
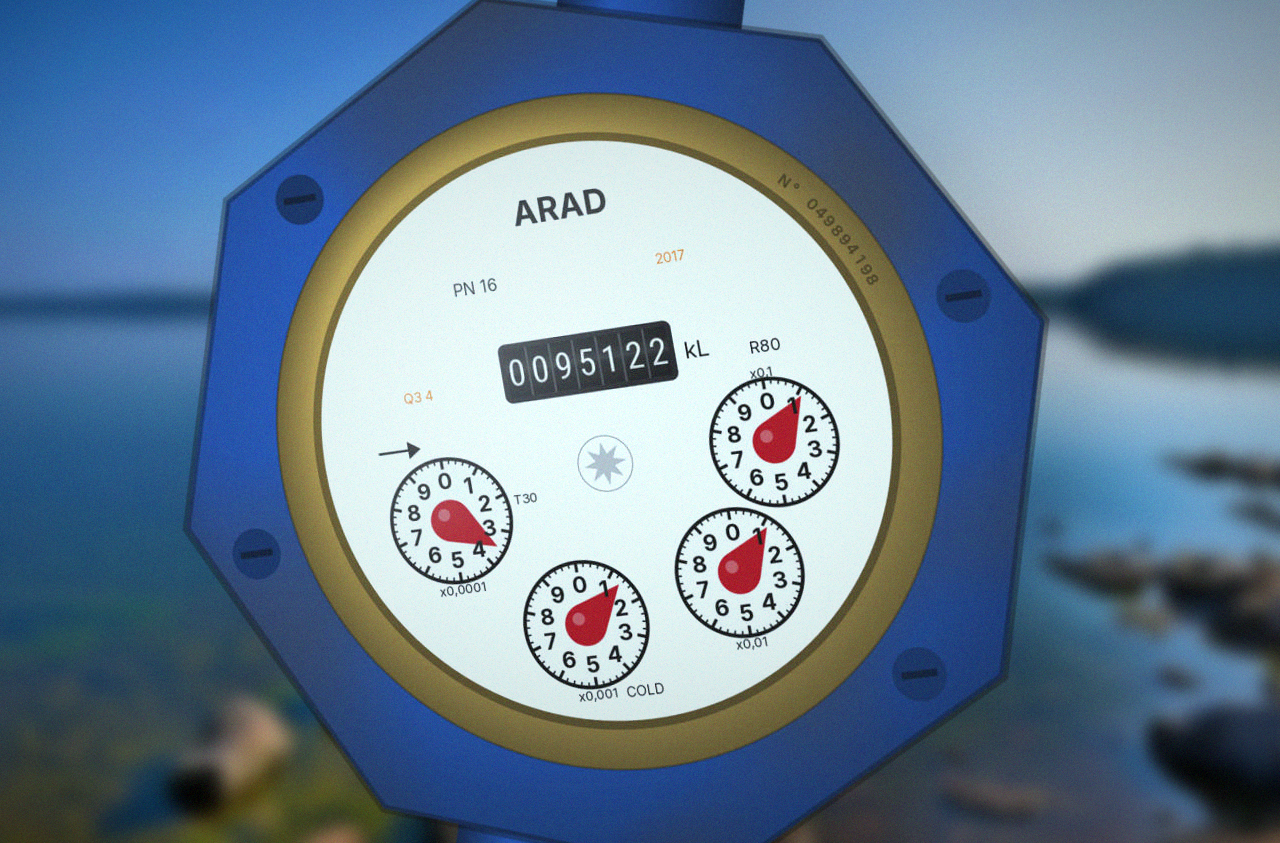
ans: 95122.1113,kL
